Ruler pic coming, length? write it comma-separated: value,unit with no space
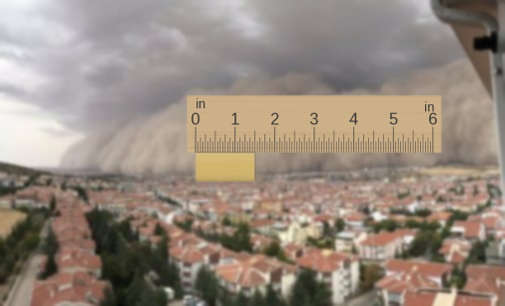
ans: 1.5,in
